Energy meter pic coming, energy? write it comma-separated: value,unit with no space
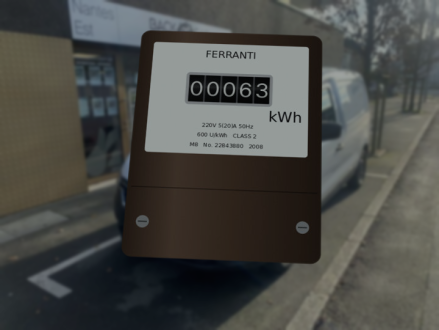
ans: 63,kWh
